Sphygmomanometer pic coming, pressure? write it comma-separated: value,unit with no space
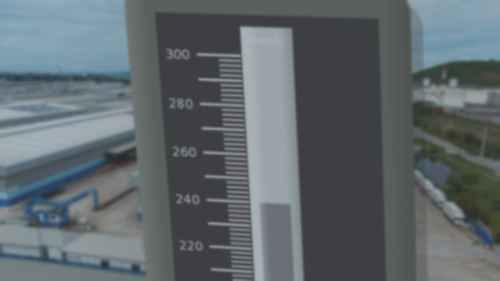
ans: 240,mmHg
